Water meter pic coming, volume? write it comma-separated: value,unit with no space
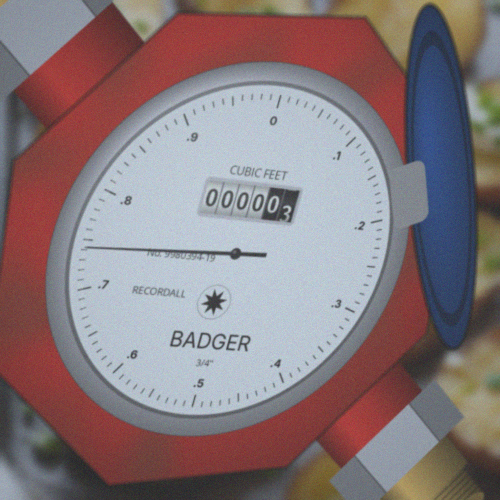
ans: 2.74,ft³
